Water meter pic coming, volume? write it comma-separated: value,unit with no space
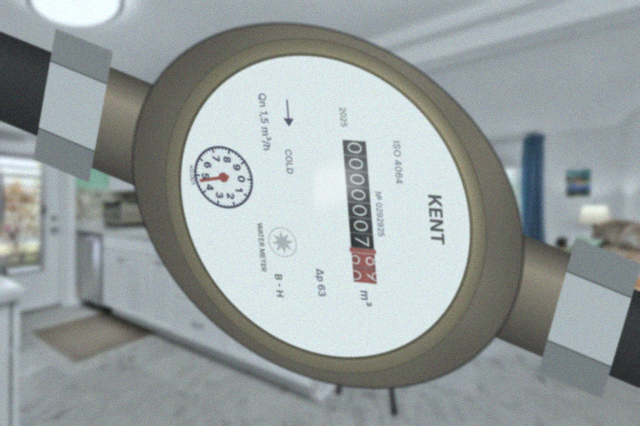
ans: 7.894,m³
